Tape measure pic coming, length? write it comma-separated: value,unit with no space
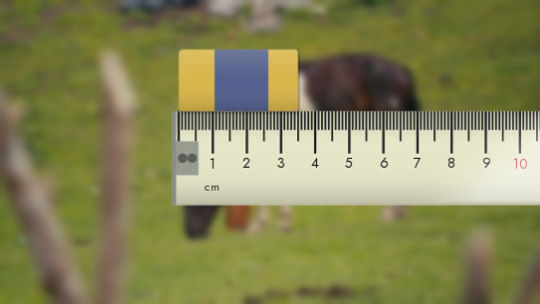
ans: 3.5,cm
